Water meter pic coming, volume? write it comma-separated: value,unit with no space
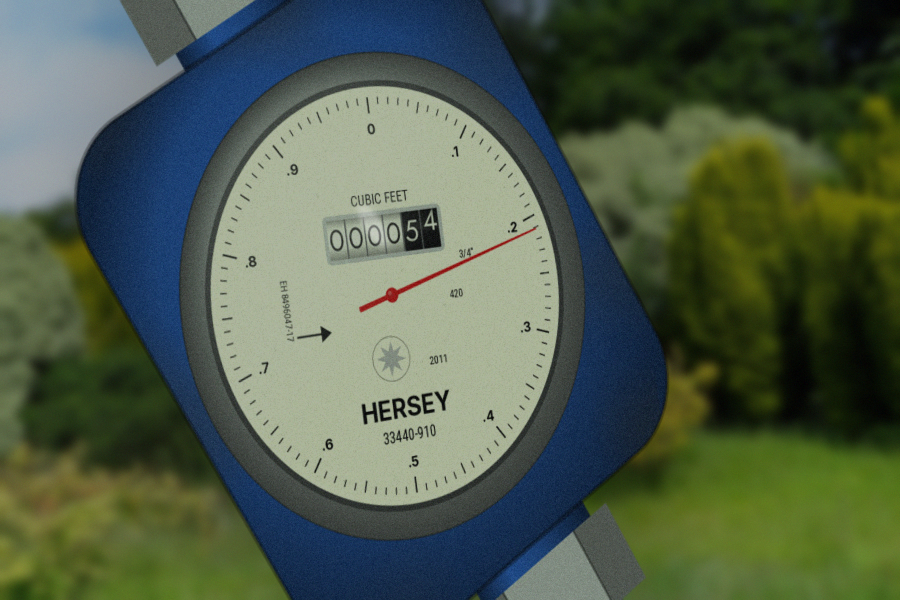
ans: 54.21,ft³
